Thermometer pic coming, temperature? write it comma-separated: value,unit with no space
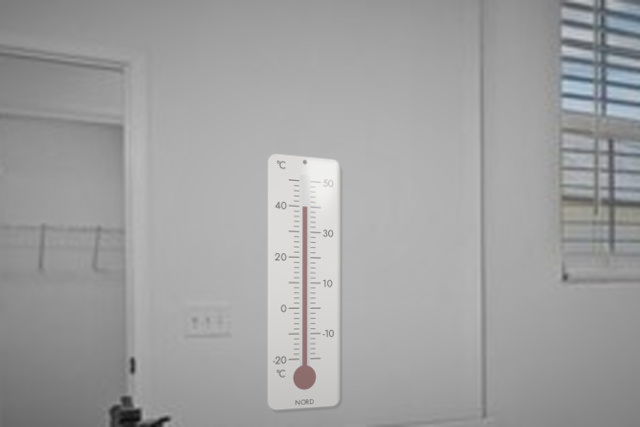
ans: 40,°C
